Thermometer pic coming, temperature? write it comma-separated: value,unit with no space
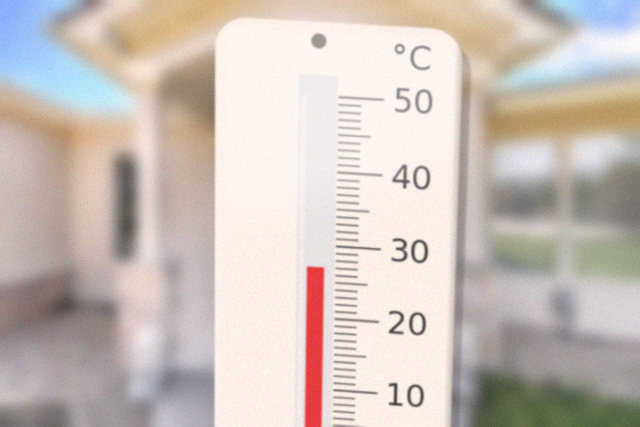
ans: 27,°C
